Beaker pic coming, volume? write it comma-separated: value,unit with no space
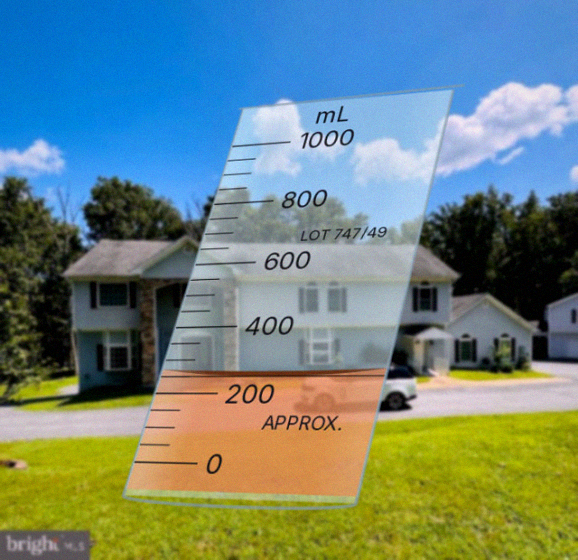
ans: 250,mL
